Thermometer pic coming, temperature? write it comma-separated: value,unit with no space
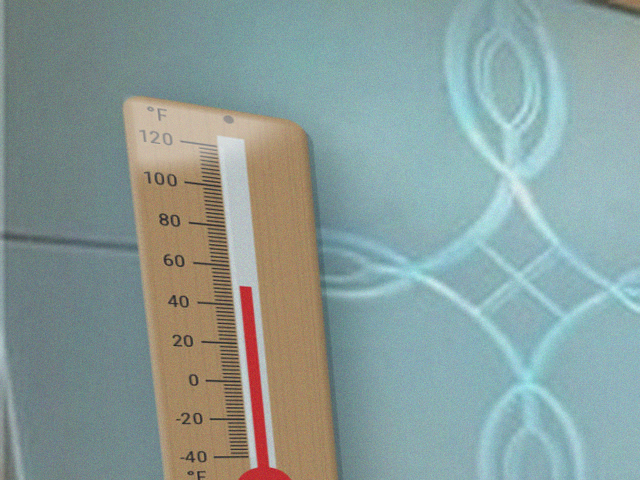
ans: 50,°F
